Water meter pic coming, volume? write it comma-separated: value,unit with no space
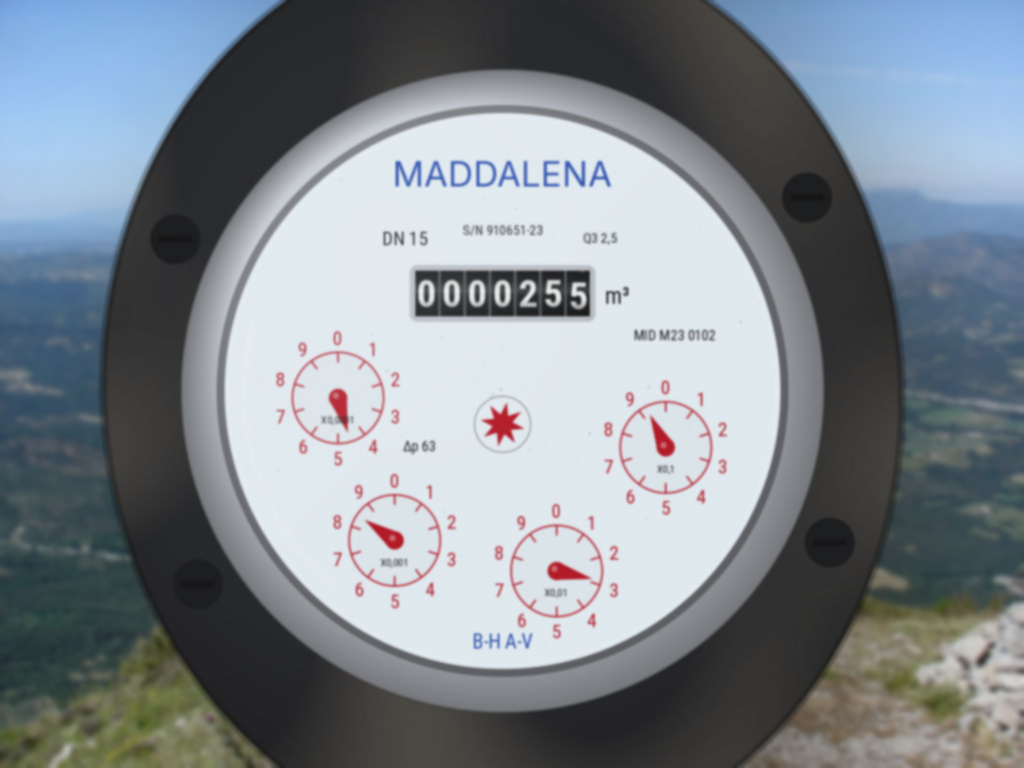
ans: 254.9284,m³
